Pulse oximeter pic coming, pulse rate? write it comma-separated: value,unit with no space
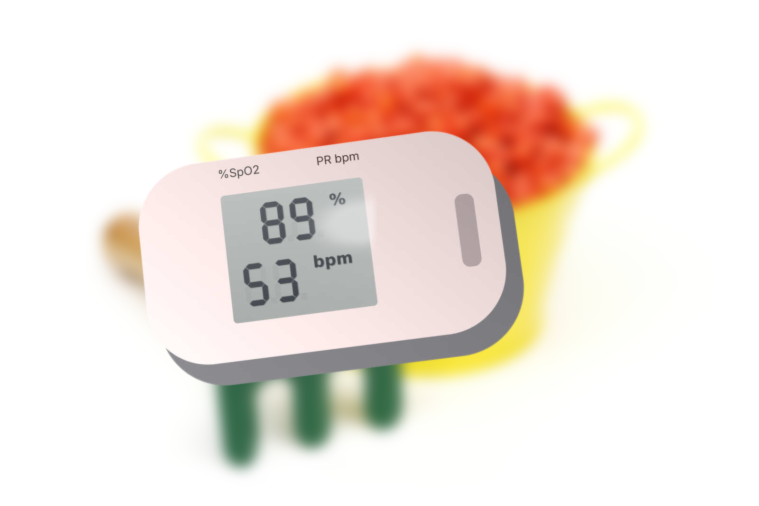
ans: 53,bpm
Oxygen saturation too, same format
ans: 89,%
